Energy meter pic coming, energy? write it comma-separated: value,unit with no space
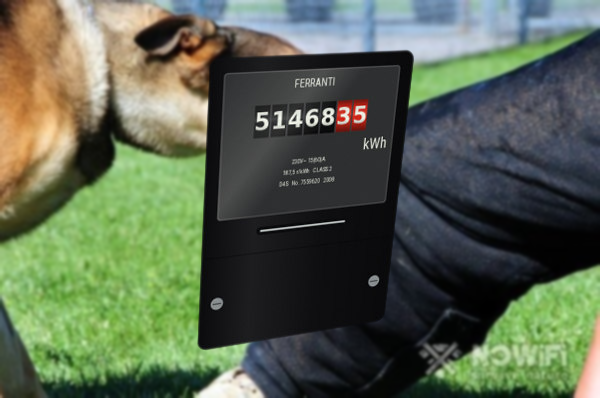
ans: 51468.35,kWh
